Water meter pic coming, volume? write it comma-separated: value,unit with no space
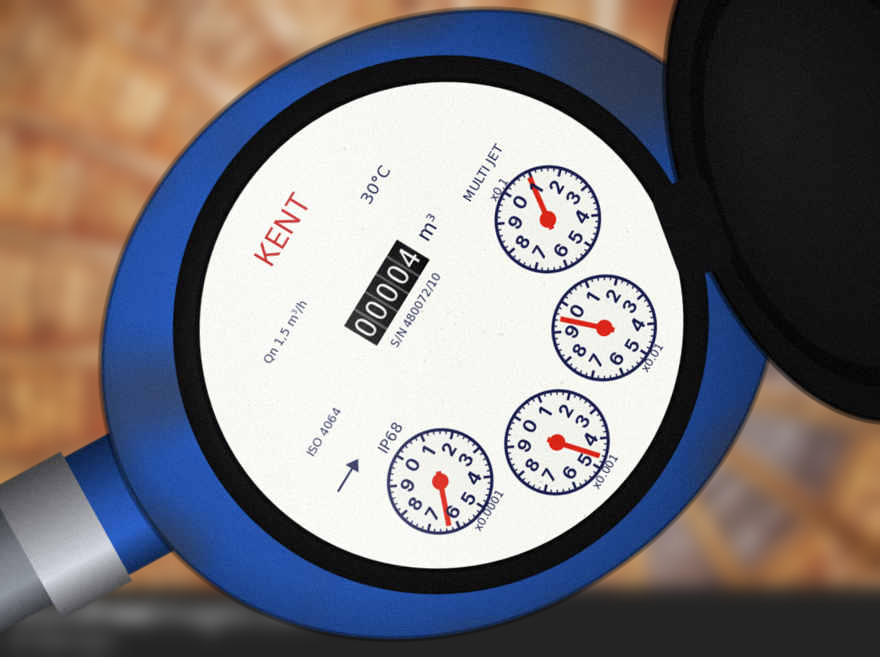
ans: 4.0946,m³
